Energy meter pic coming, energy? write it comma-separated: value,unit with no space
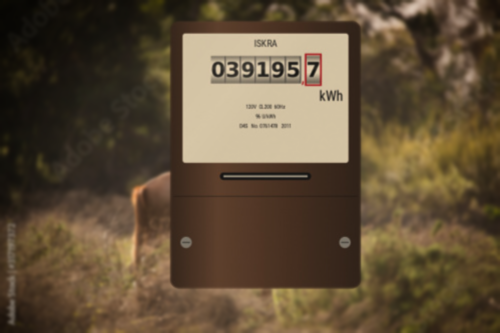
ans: 39195.7,kWh
